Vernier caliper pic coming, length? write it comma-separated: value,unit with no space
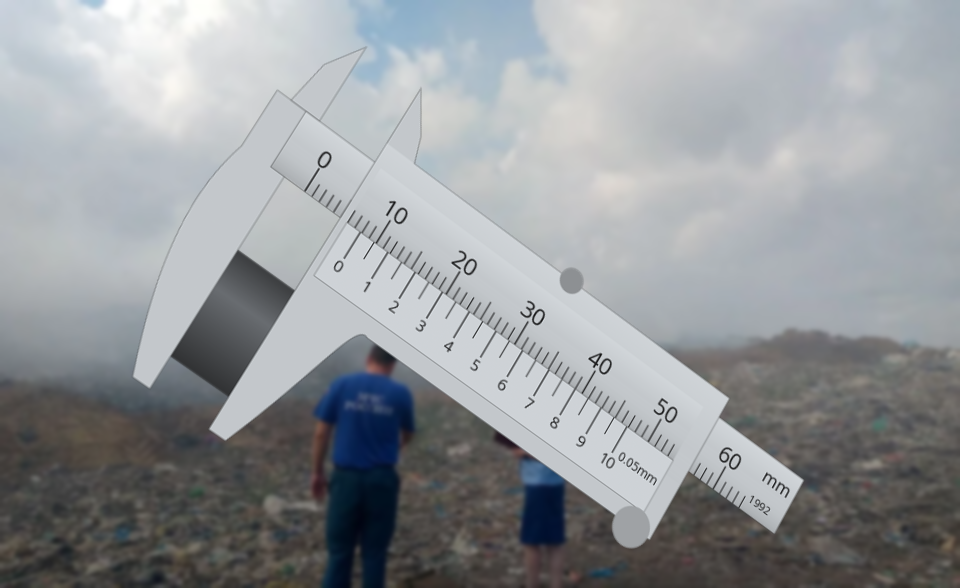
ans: 7.8,mm
